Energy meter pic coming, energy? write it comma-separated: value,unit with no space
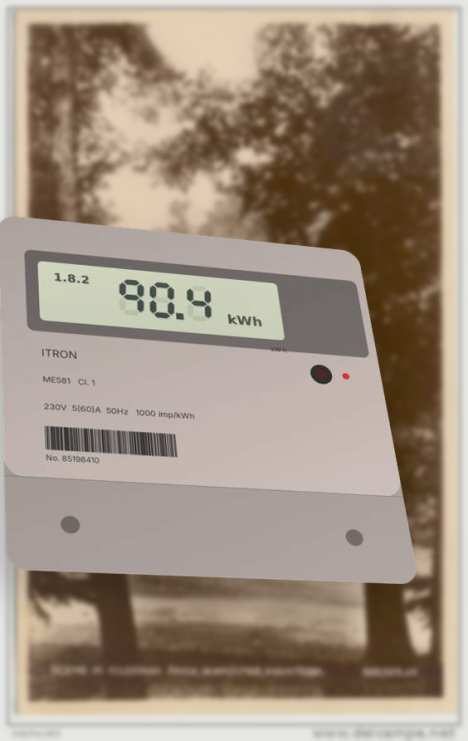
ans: 90.4,kWh
